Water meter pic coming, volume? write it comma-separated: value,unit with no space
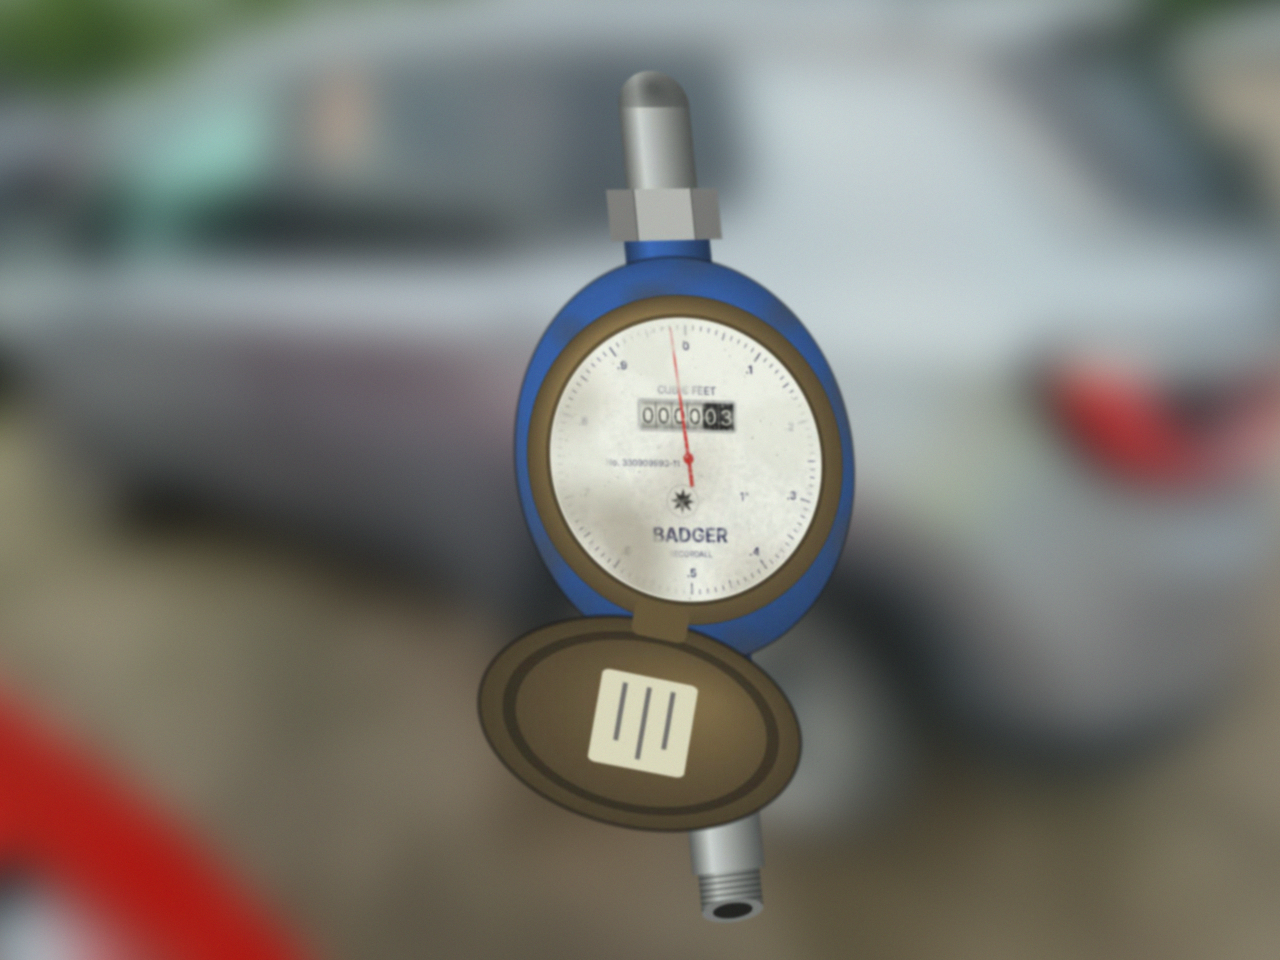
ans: 2.98,ft³
